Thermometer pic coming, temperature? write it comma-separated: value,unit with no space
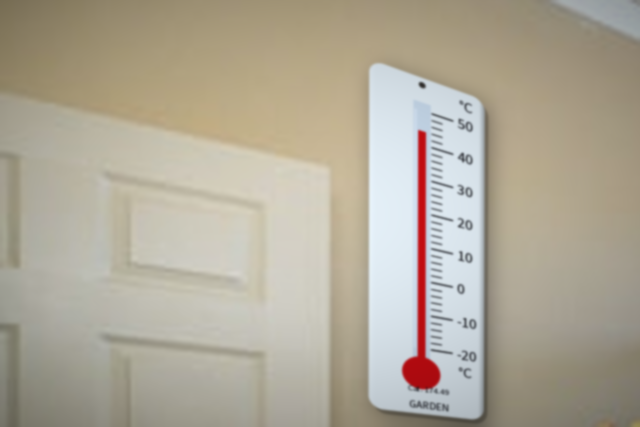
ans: 44,°C
